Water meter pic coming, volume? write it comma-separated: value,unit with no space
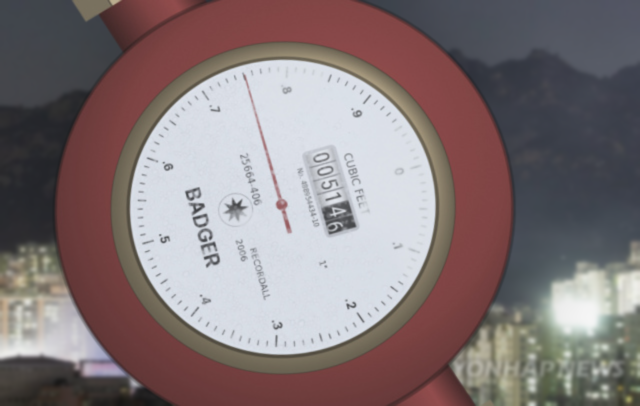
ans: 5145.75,ft³
